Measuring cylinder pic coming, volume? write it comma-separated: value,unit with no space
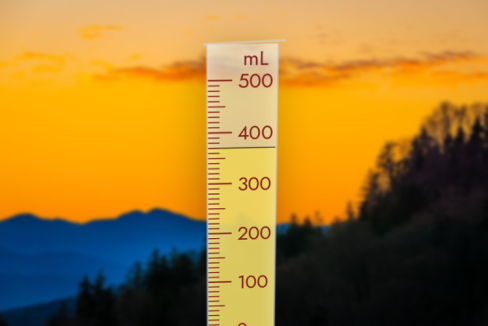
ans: 370,mL
